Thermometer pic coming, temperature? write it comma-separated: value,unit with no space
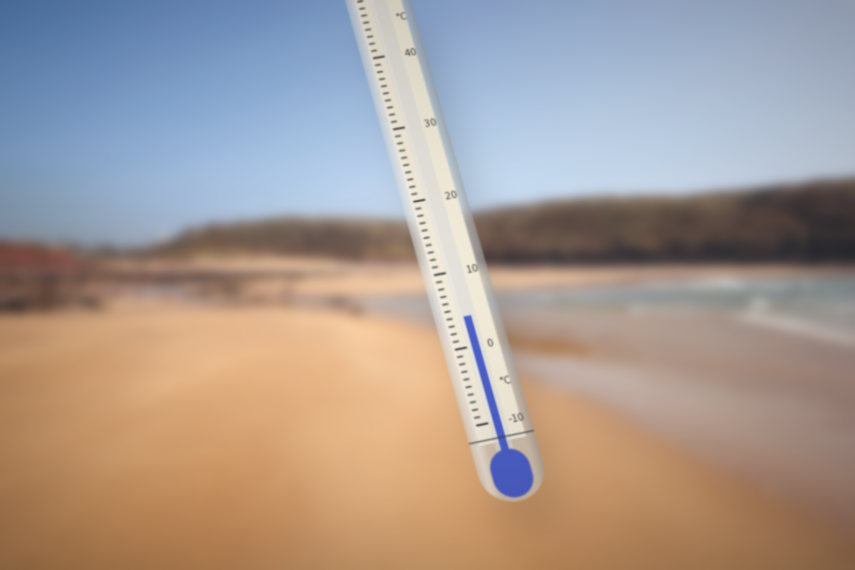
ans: 4,°C
